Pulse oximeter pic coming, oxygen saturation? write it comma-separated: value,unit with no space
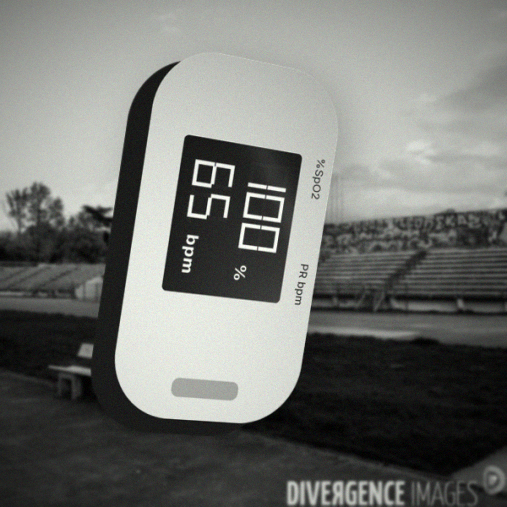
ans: 100,%
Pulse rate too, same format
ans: 65,bpm
